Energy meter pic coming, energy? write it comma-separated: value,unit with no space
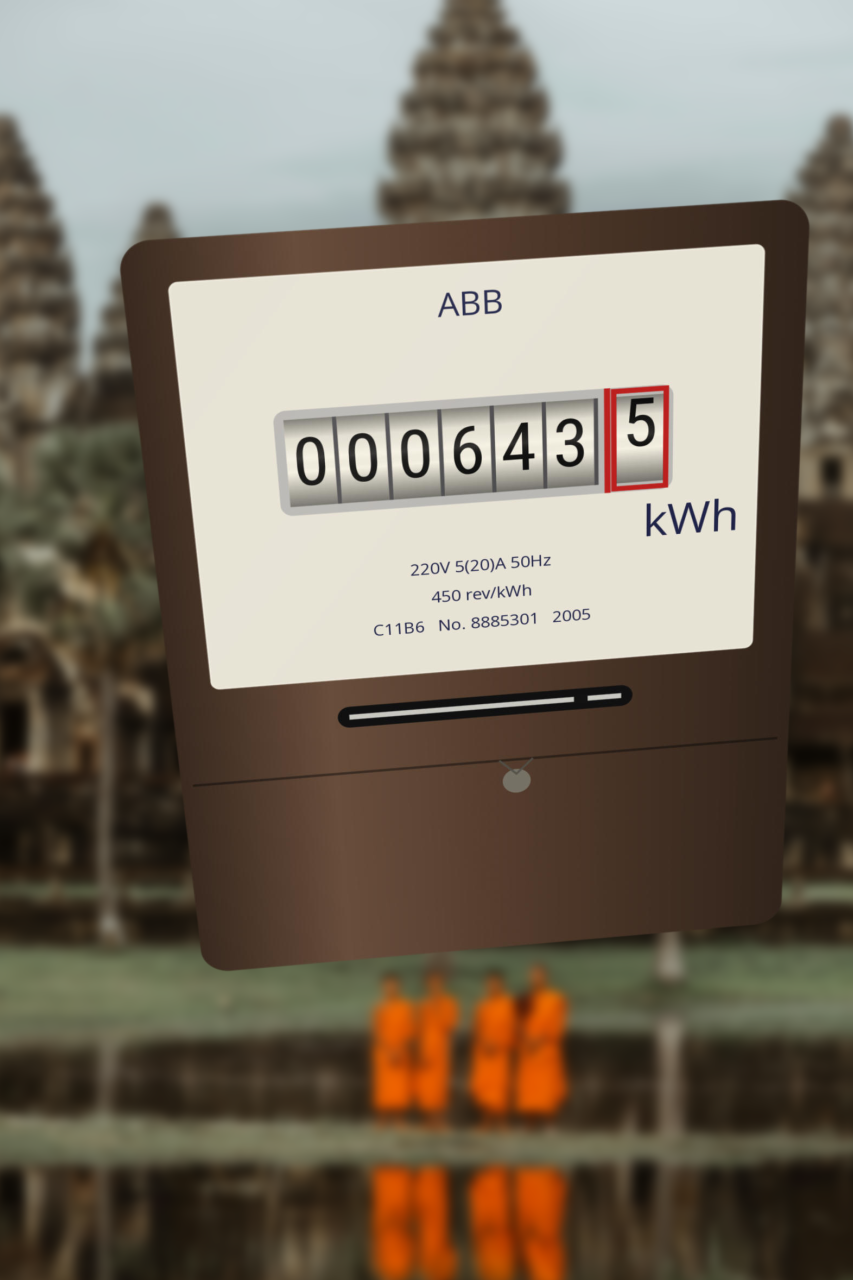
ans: 643.5,kWh
